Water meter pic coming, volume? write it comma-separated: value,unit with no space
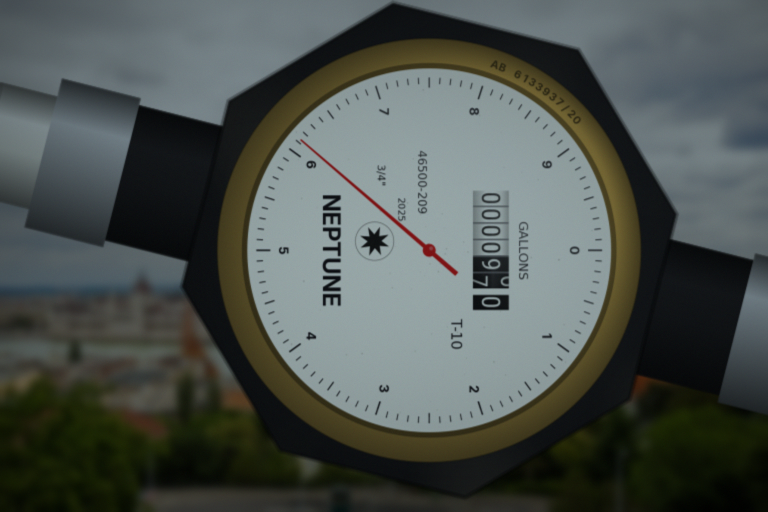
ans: 966.1,gal
